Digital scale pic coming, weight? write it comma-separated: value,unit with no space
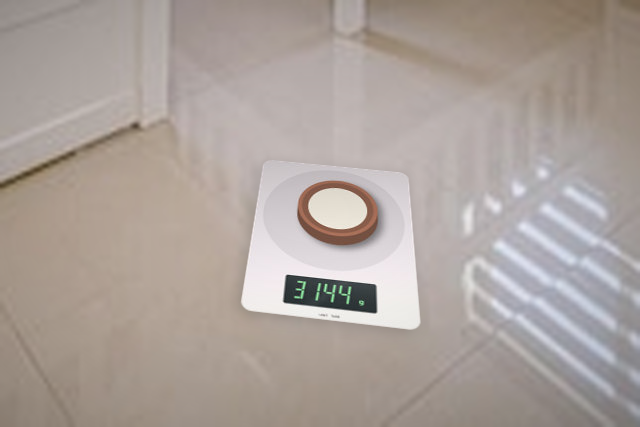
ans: 3144,g
